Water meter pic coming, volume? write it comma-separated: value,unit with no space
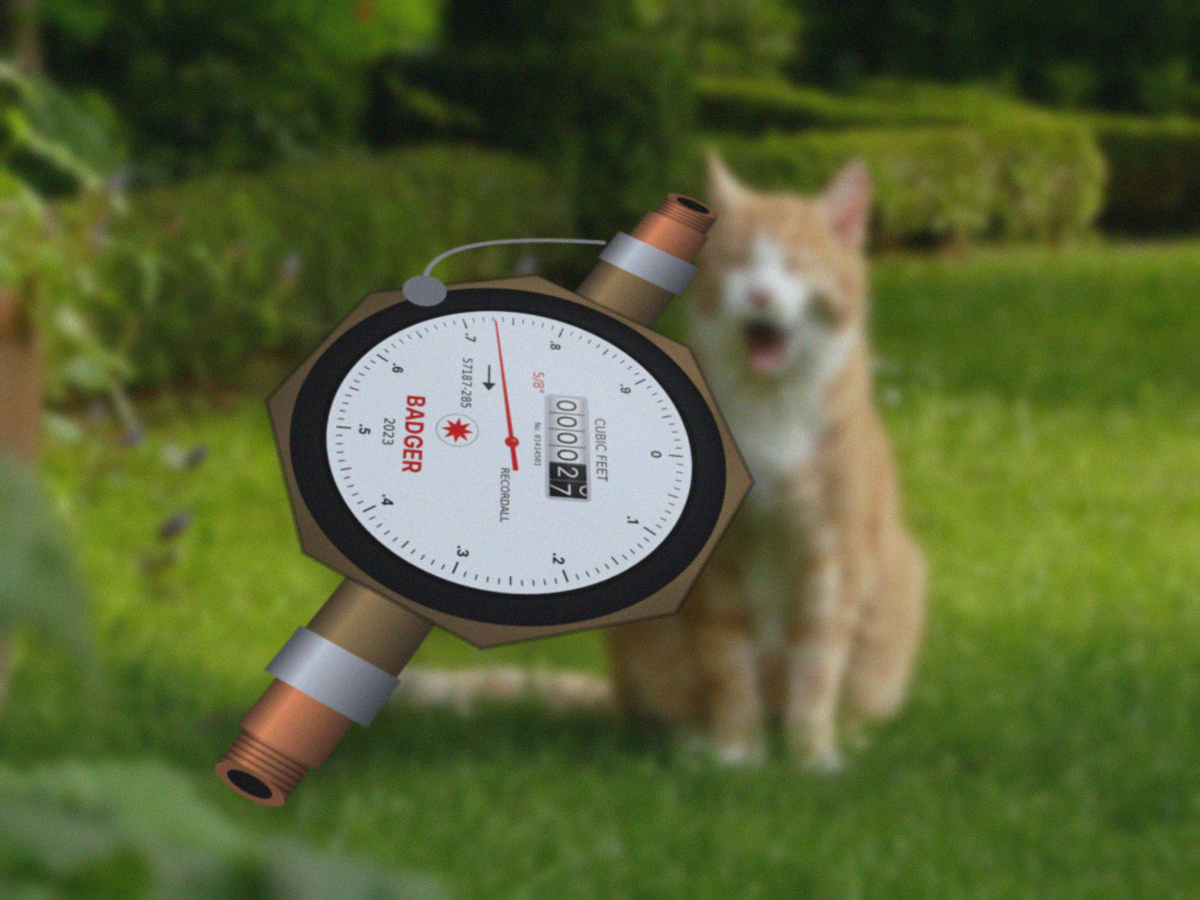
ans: 26.73,ft³
